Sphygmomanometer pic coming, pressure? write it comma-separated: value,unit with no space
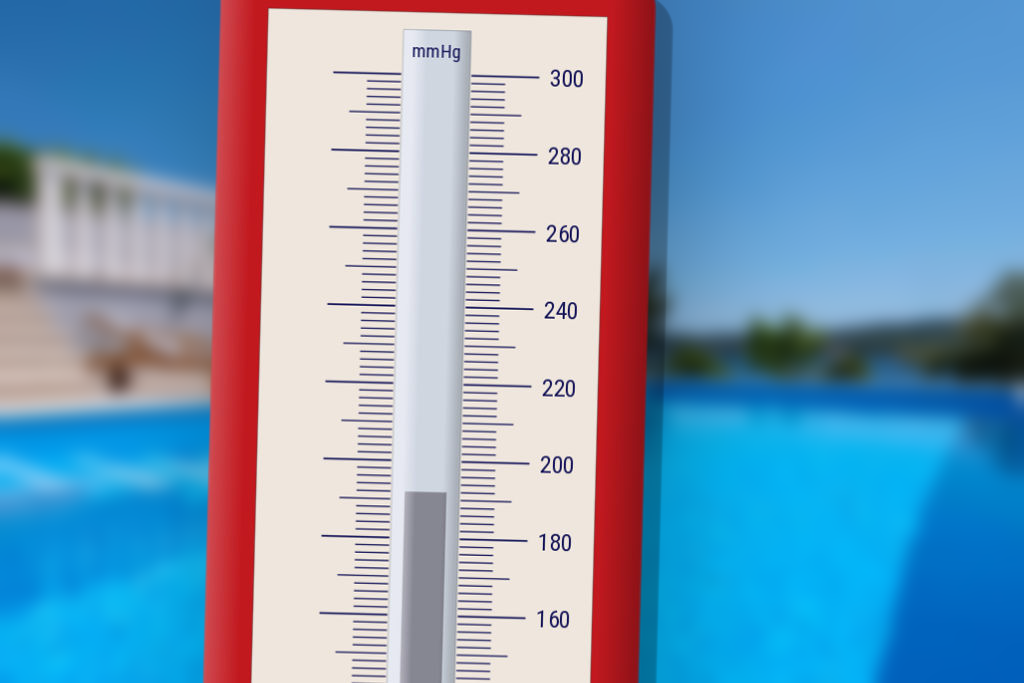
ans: 192,mmHg
